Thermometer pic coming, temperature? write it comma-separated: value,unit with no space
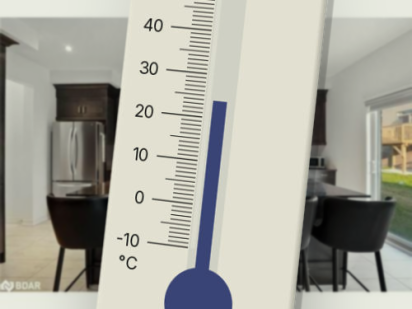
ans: 24,°C
